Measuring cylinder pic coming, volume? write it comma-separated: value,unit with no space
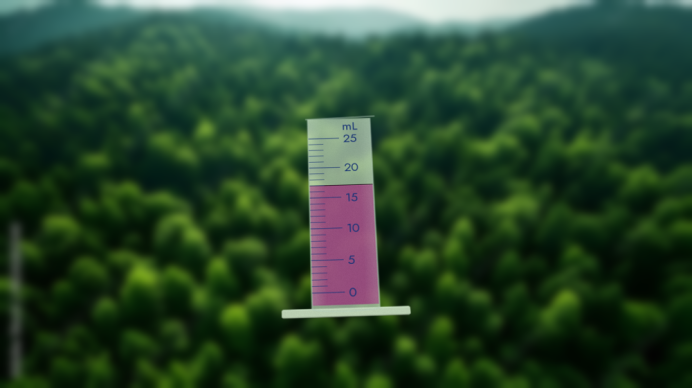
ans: 17,mL
